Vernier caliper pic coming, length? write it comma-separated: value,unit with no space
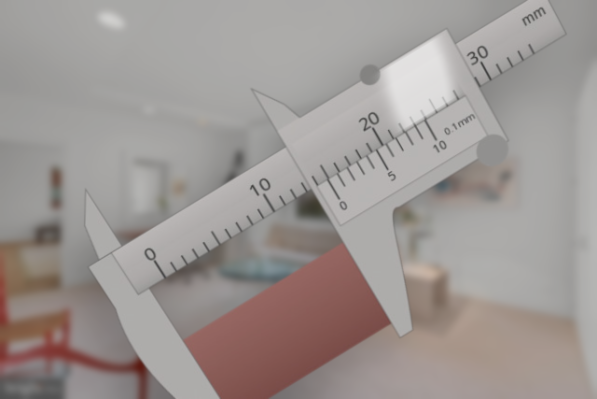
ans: 14.9,mm
